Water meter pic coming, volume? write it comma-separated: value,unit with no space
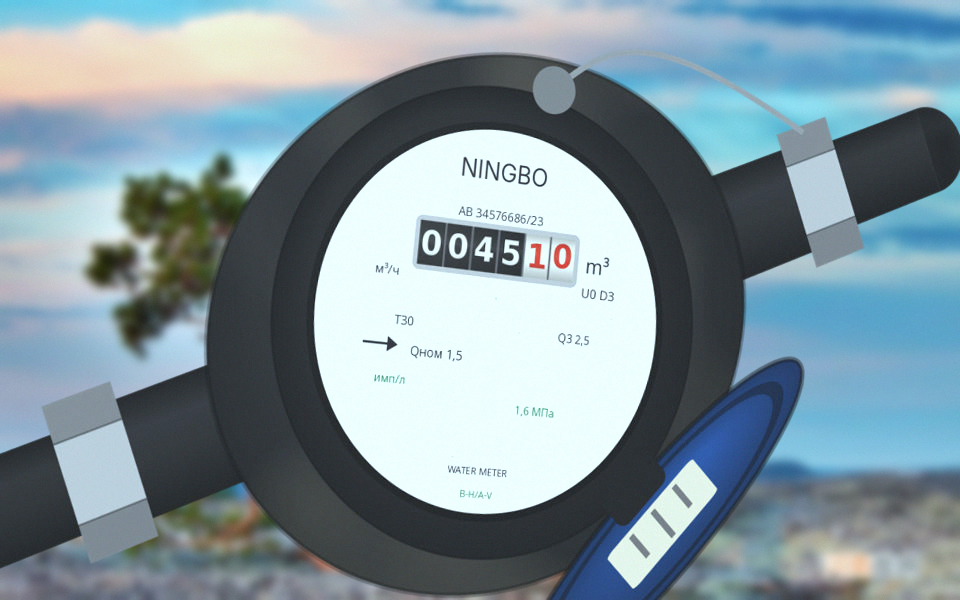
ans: 45.10,m³
